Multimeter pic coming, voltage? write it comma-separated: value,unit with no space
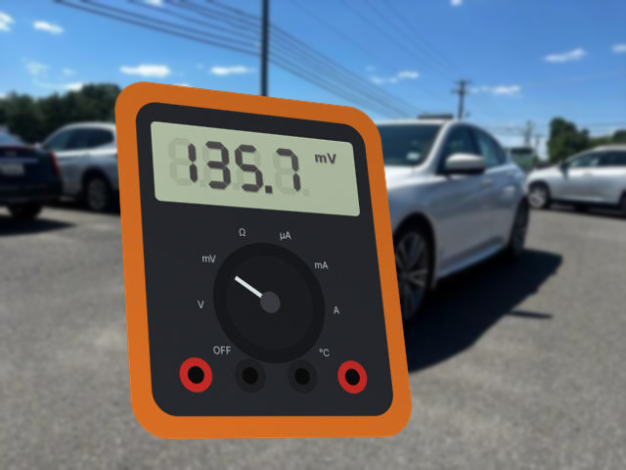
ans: 135.7,mV
